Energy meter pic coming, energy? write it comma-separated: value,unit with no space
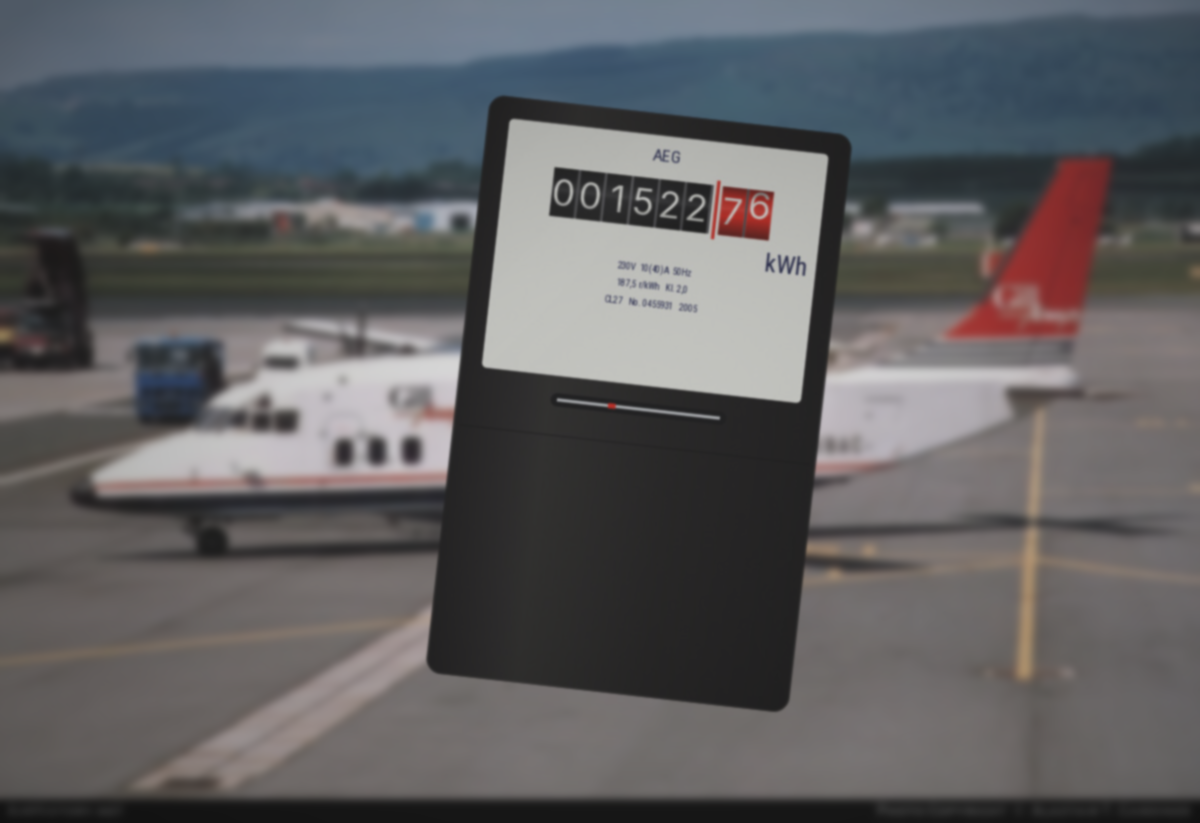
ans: 1522.76,kWh
